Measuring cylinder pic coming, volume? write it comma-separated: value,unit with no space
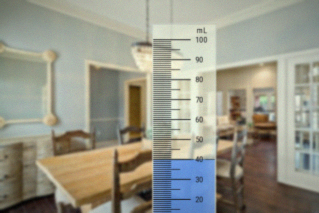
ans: 40,mL
